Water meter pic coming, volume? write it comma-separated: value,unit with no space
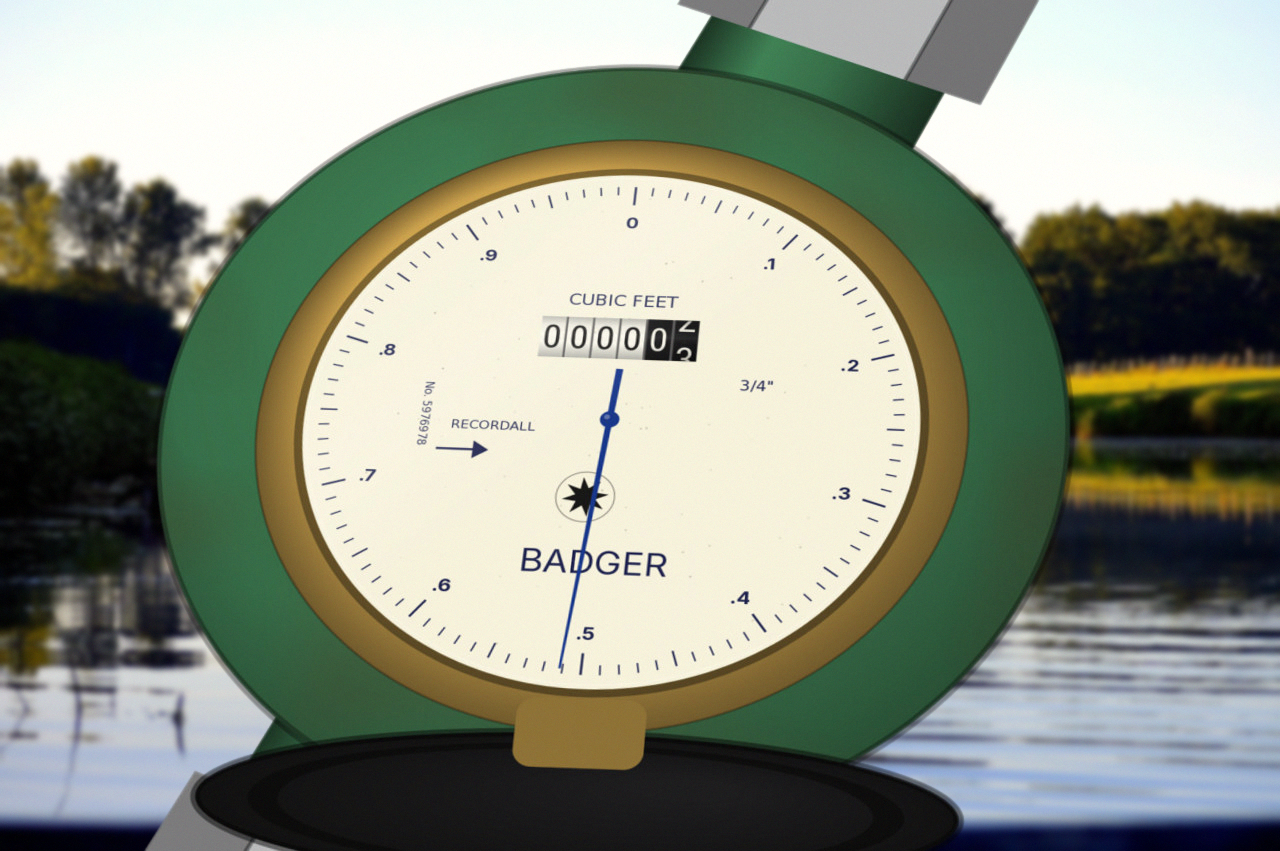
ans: 2.51,ft³
